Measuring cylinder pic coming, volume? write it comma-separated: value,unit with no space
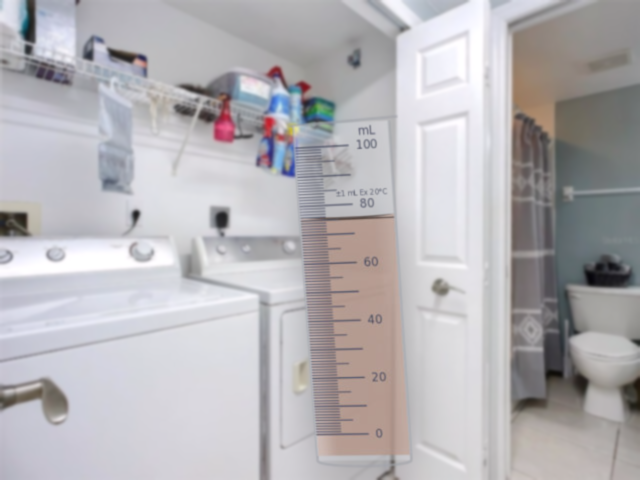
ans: 75,mL
